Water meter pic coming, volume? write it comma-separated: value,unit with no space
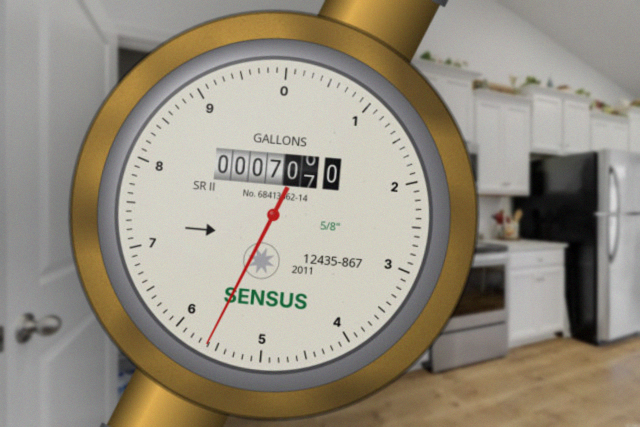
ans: 7065.6,gal
